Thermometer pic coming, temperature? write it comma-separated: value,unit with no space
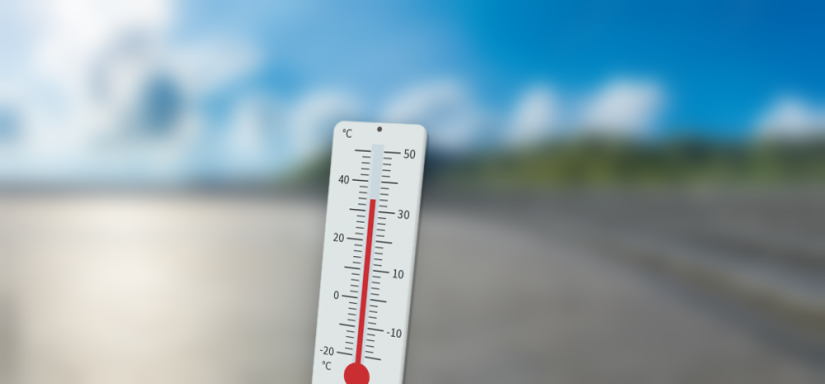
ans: 34,°C
